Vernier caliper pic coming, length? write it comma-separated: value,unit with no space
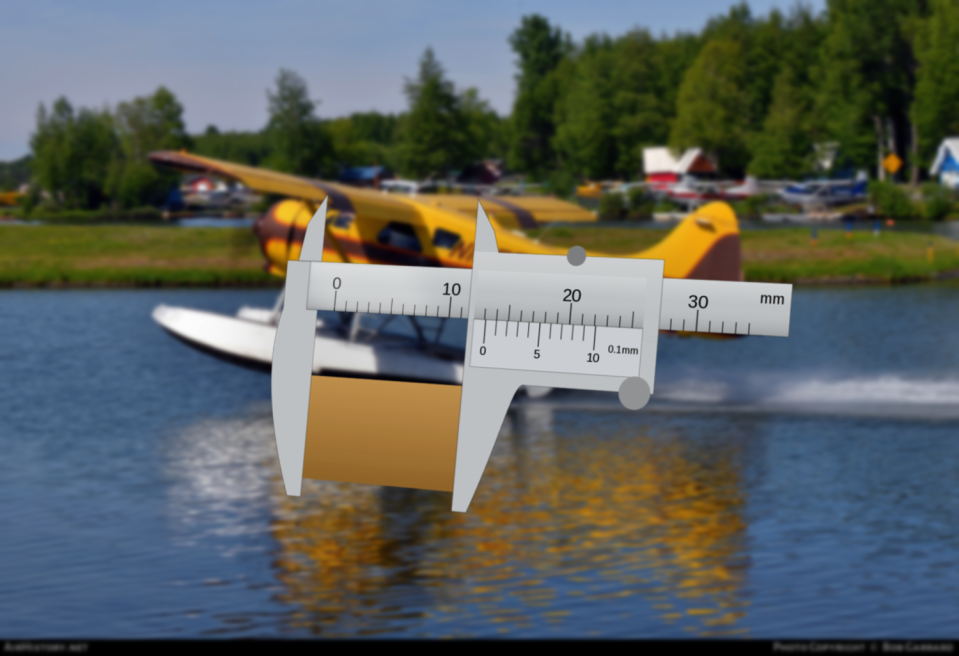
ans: 13.1,mm
